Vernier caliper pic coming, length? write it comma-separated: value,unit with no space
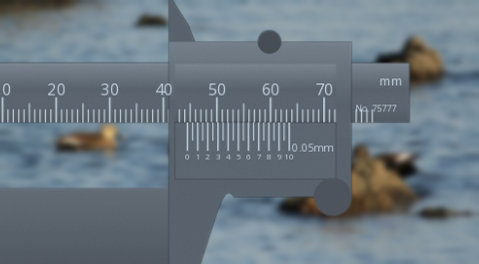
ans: 44.5,mm
